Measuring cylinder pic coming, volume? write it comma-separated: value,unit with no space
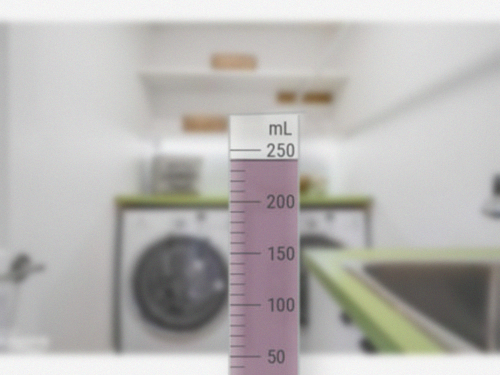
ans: 240,mL
